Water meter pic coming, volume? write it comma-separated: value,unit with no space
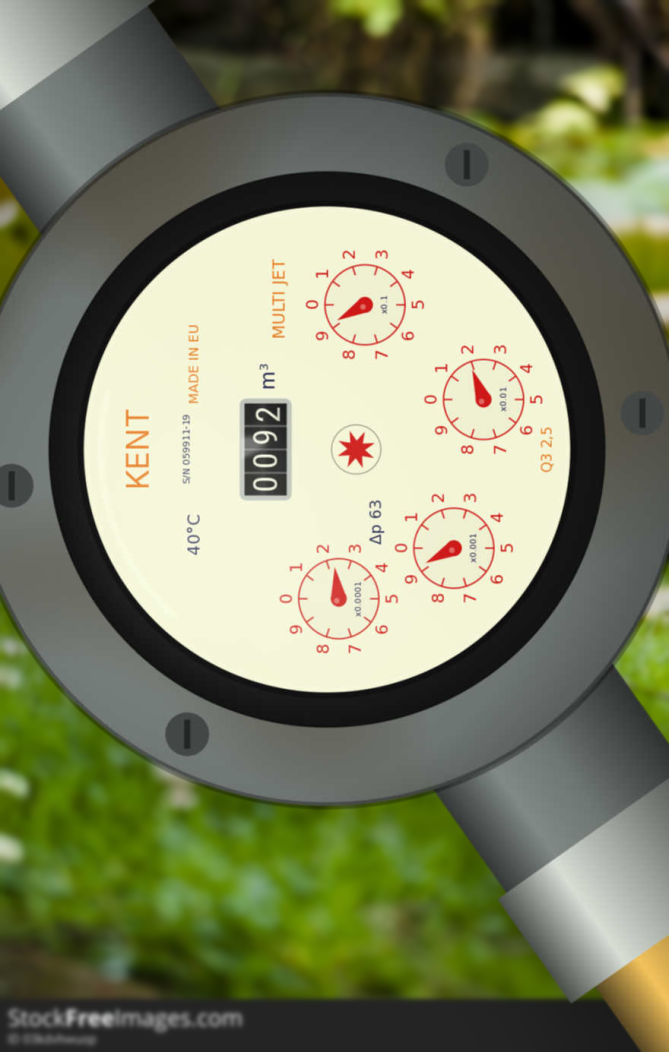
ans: 91.9192,m³
